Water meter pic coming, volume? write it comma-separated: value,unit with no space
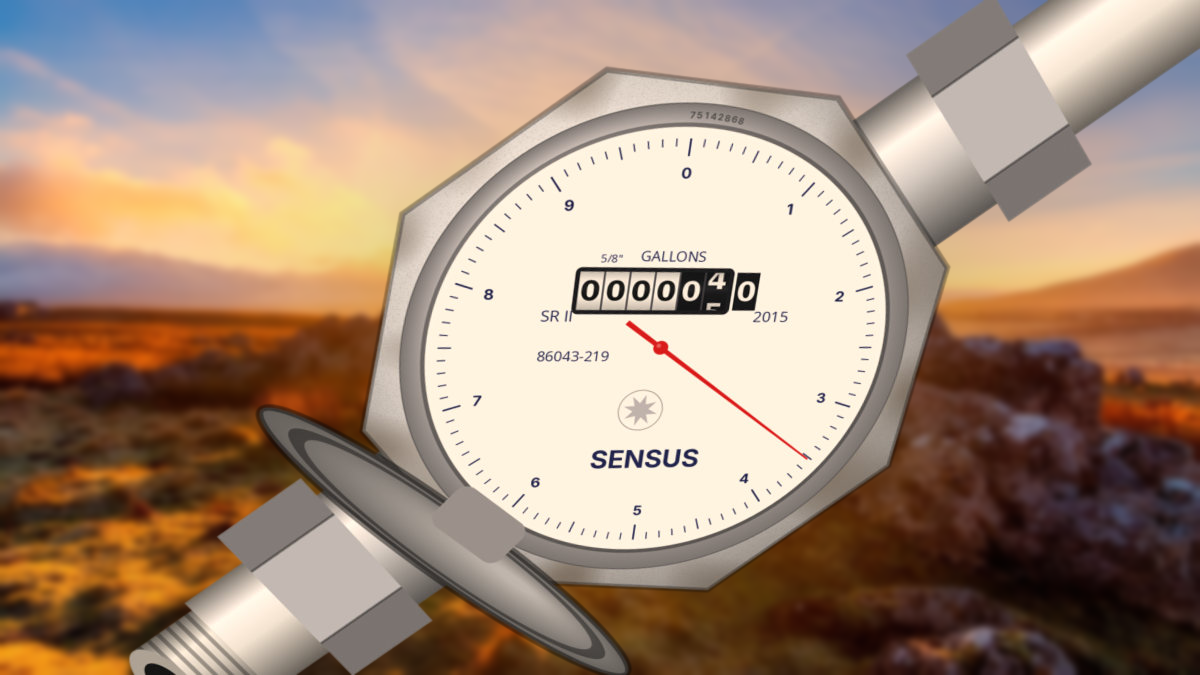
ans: 43.5,gal
